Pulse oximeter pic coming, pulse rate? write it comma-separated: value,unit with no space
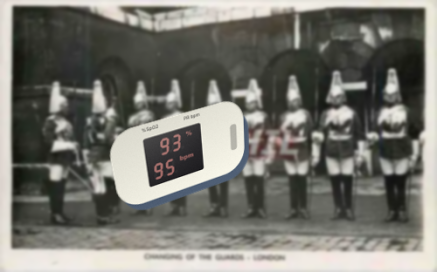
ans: 95,bpm
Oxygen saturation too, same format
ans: 93,%
